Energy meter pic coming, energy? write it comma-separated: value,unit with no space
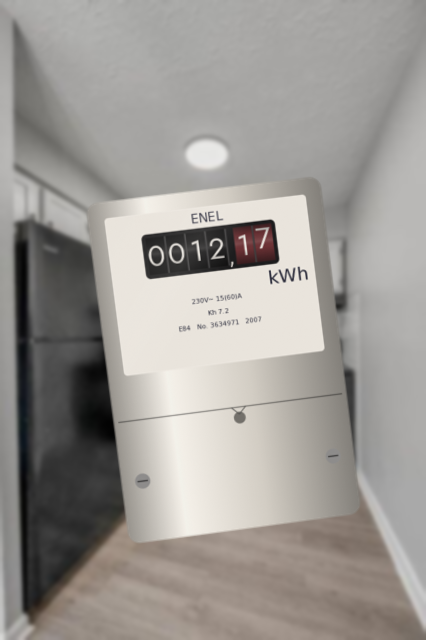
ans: 12.17,kWh
